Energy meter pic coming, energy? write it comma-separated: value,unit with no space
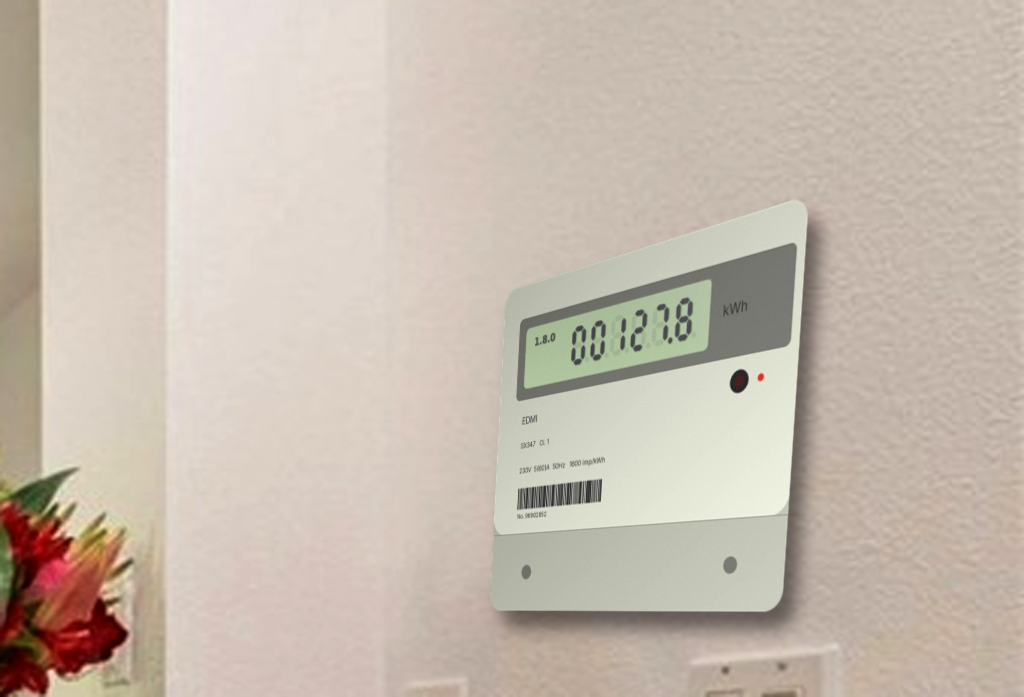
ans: 127.8,kWh
